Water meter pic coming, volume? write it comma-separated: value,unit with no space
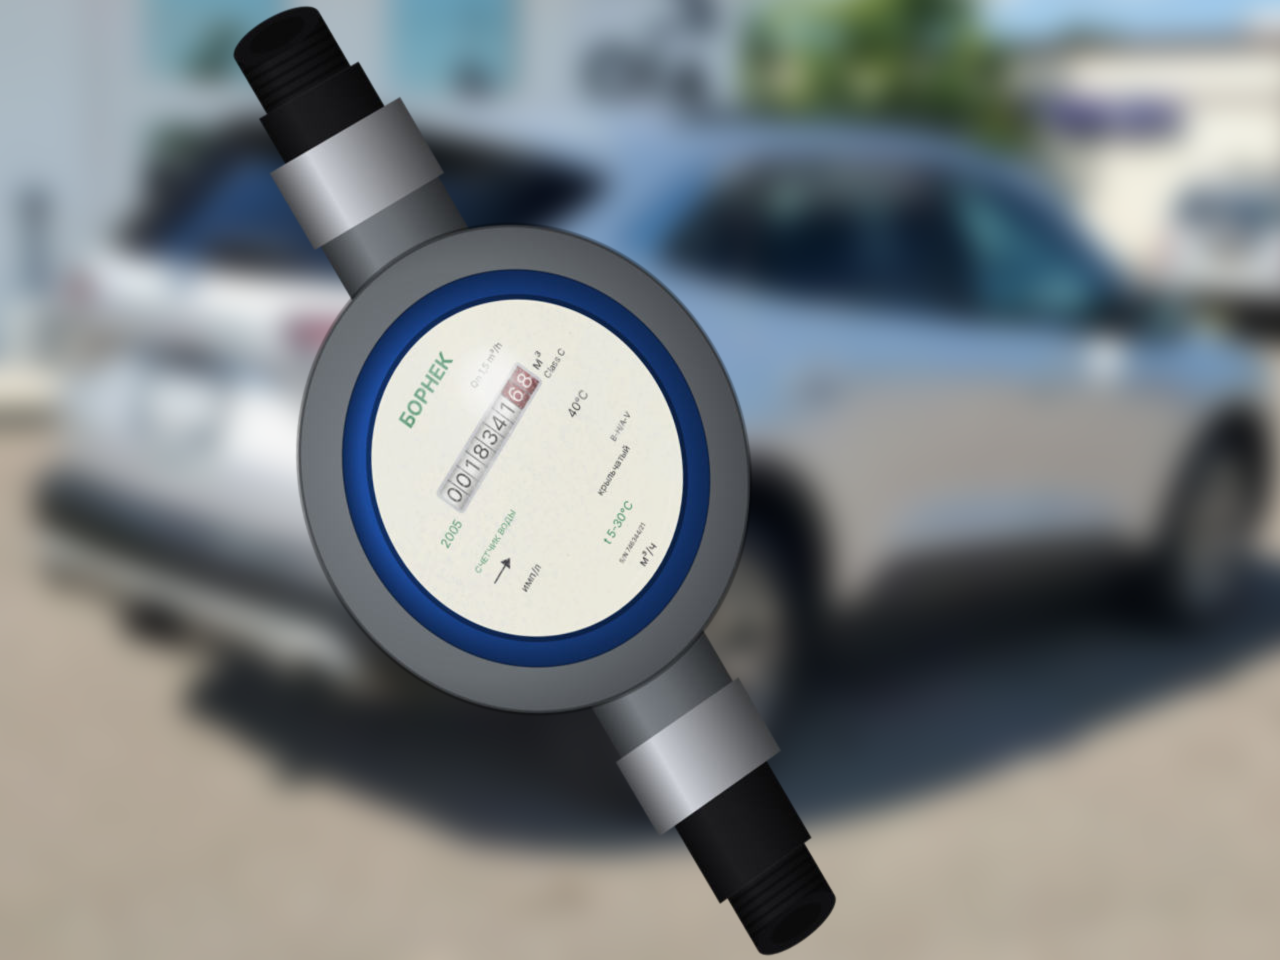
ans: 18341.68,m³
